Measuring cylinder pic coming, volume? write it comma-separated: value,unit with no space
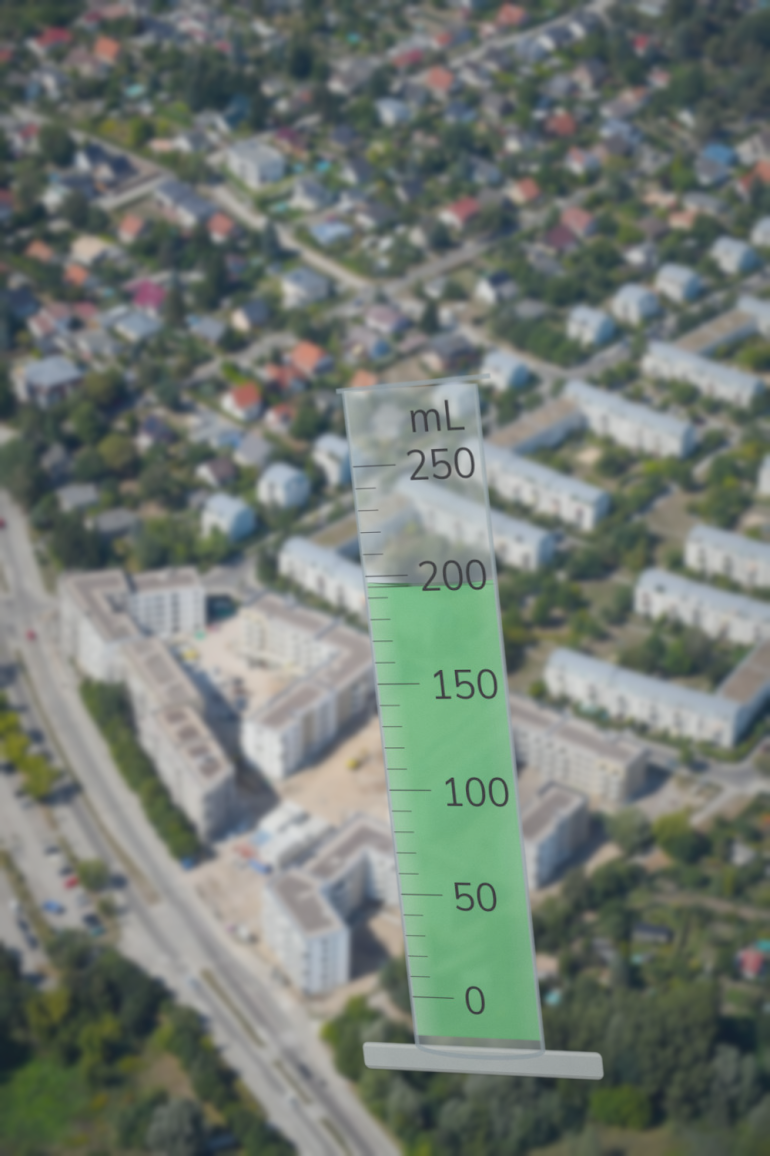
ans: 195,mL
